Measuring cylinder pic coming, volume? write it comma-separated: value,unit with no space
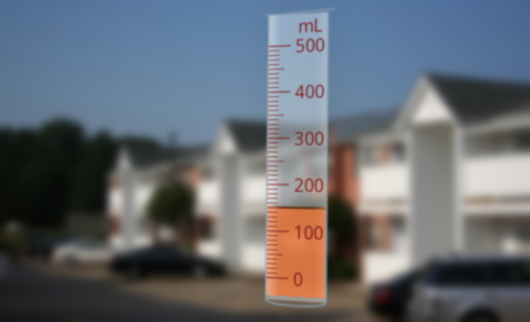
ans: 150,mL
